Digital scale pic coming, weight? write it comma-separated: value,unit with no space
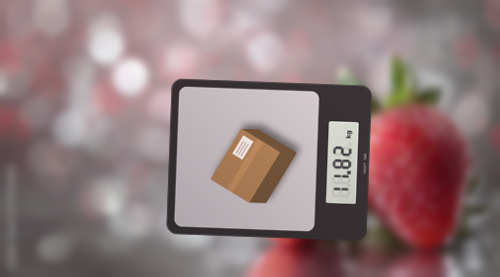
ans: 11.82,kg
